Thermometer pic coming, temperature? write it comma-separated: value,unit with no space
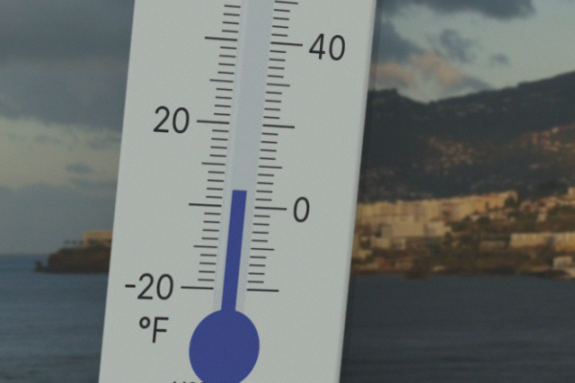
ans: 4,°F
